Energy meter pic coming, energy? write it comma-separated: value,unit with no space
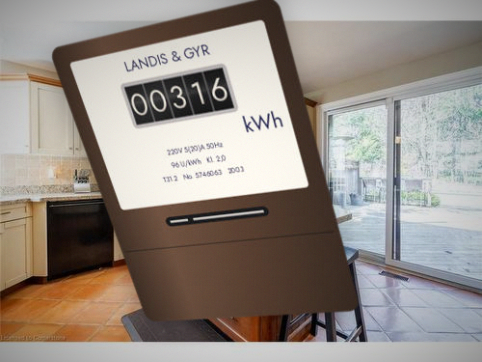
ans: 316,kWh
